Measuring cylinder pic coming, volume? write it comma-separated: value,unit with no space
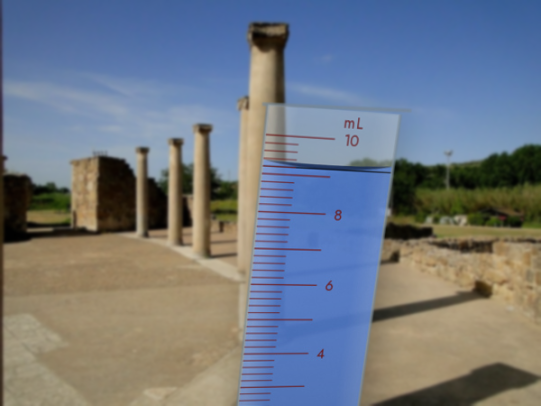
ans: 9.2,mL
